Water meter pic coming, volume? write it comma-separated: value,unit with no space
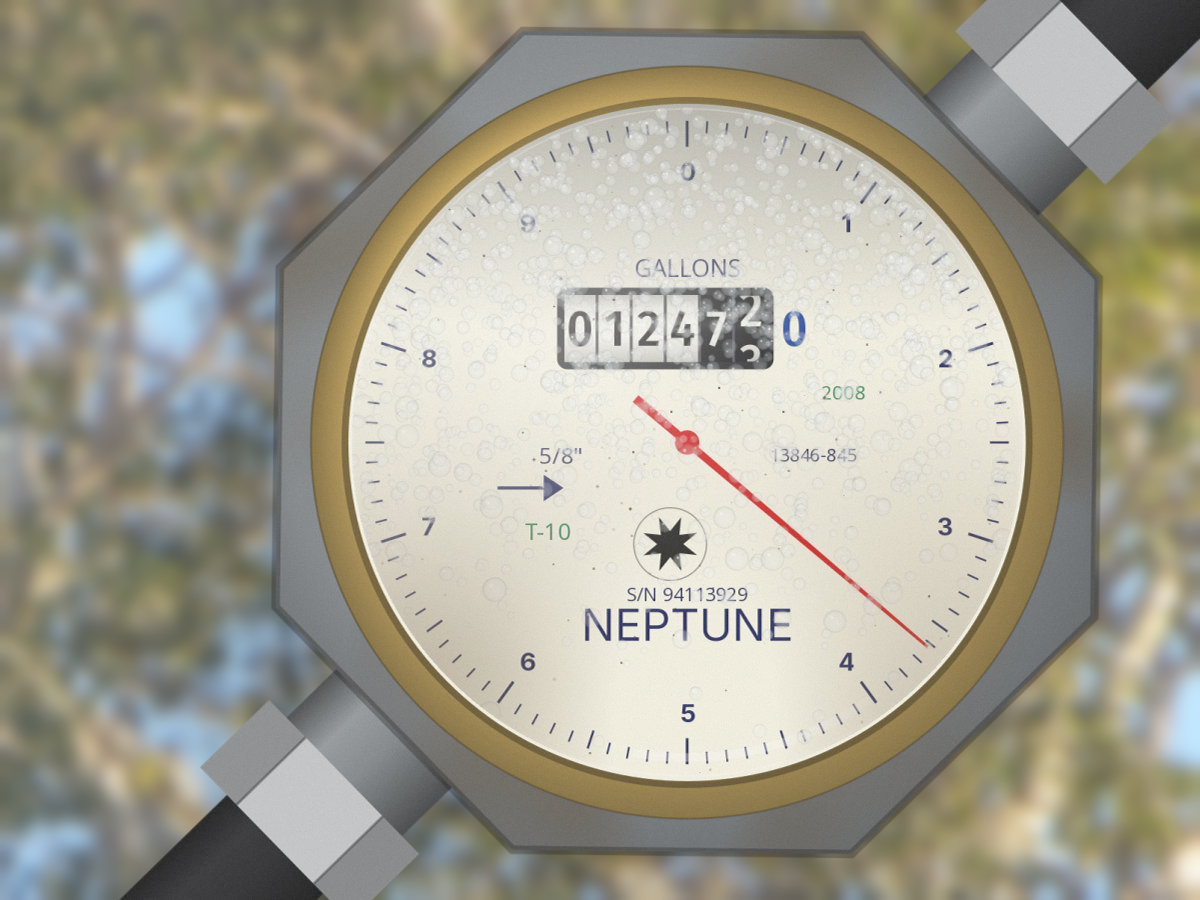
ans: 124723.6,gal
